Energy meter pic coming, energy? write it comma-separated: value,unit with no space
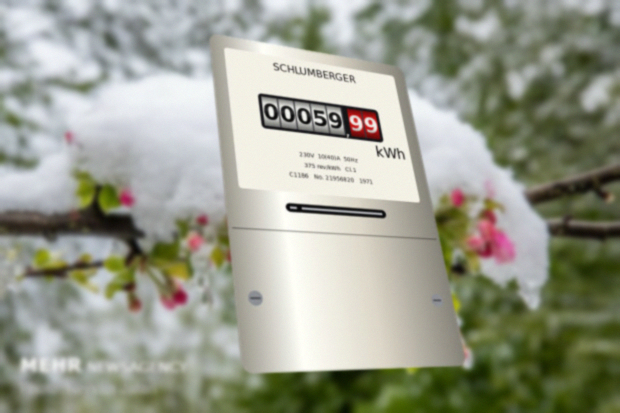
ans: 59.99,kWh
